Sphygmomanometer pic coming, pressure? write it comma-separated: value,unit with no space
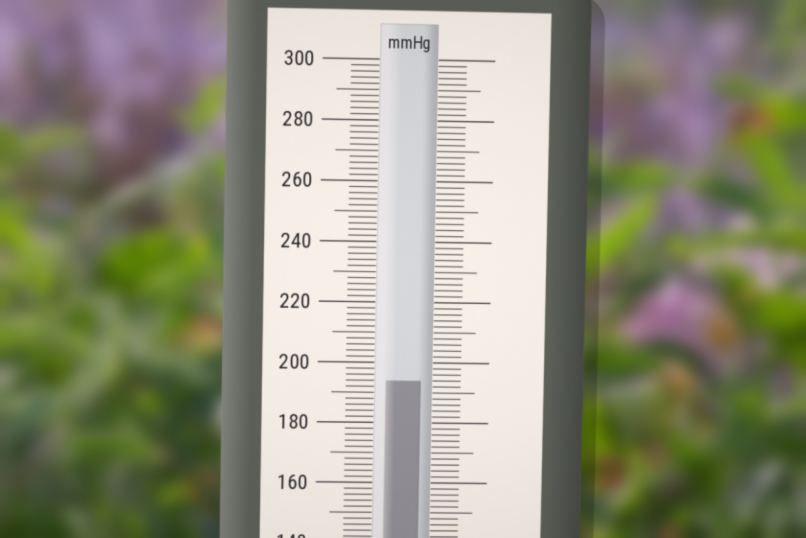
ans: 194,mmHg
